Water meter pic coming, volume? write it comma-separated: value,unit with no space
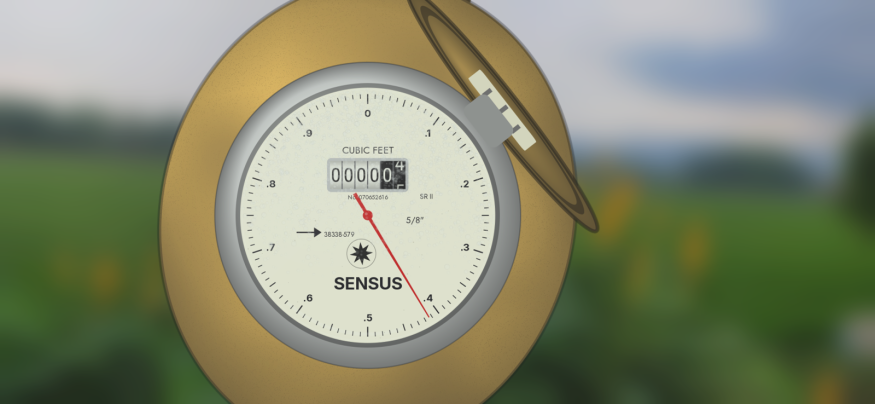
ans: 4.41,ft³
